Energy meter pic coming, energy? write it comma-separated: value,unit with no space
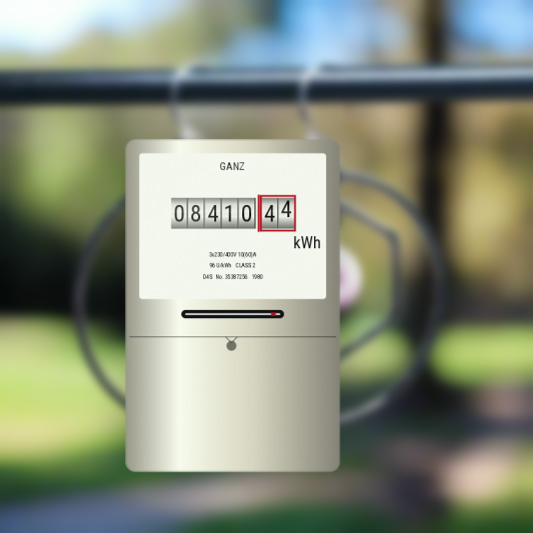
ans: 8410.44,kWh
